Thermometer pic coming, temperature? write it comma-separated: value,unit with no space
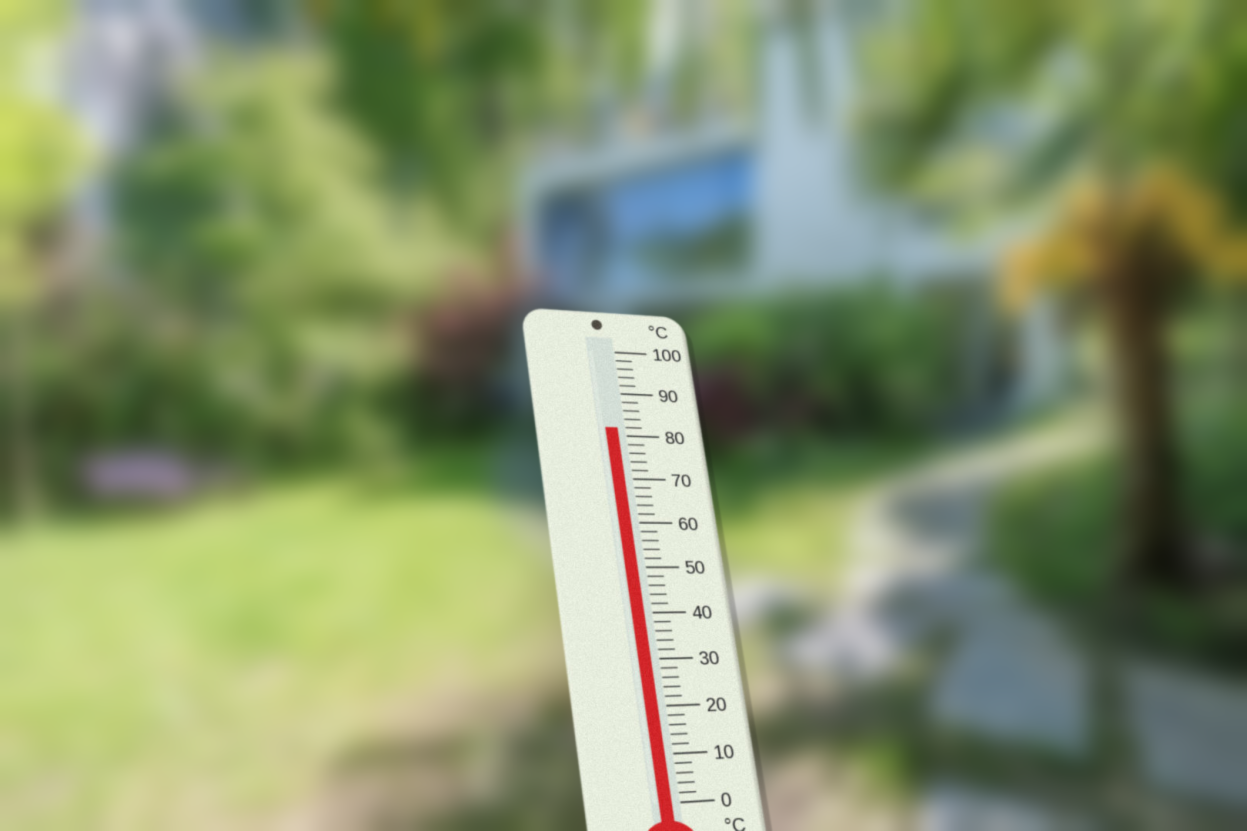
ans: 82,°C
